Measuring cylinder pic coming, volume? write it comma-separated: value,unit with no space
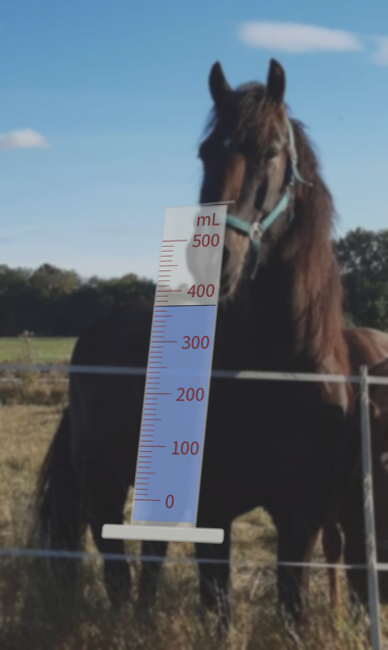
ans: 370,mL
